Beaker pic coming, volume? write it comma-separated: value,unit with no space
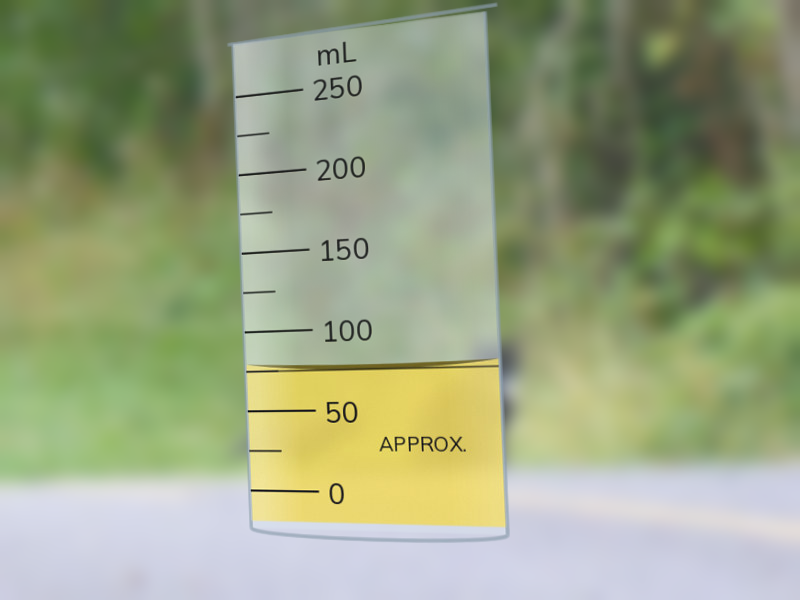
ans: 75,mL
